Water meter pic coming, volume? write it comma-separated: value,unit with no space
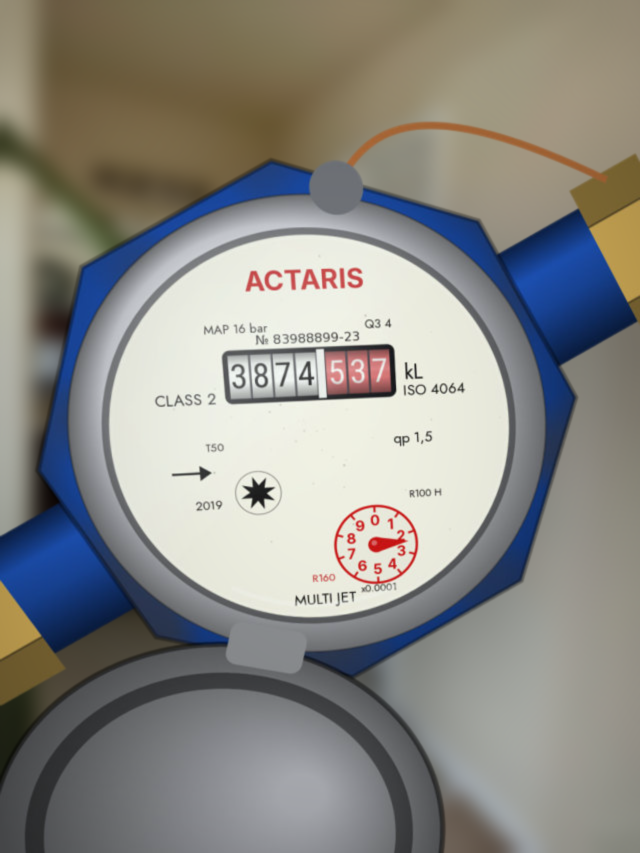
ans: 3874.5372,kL
